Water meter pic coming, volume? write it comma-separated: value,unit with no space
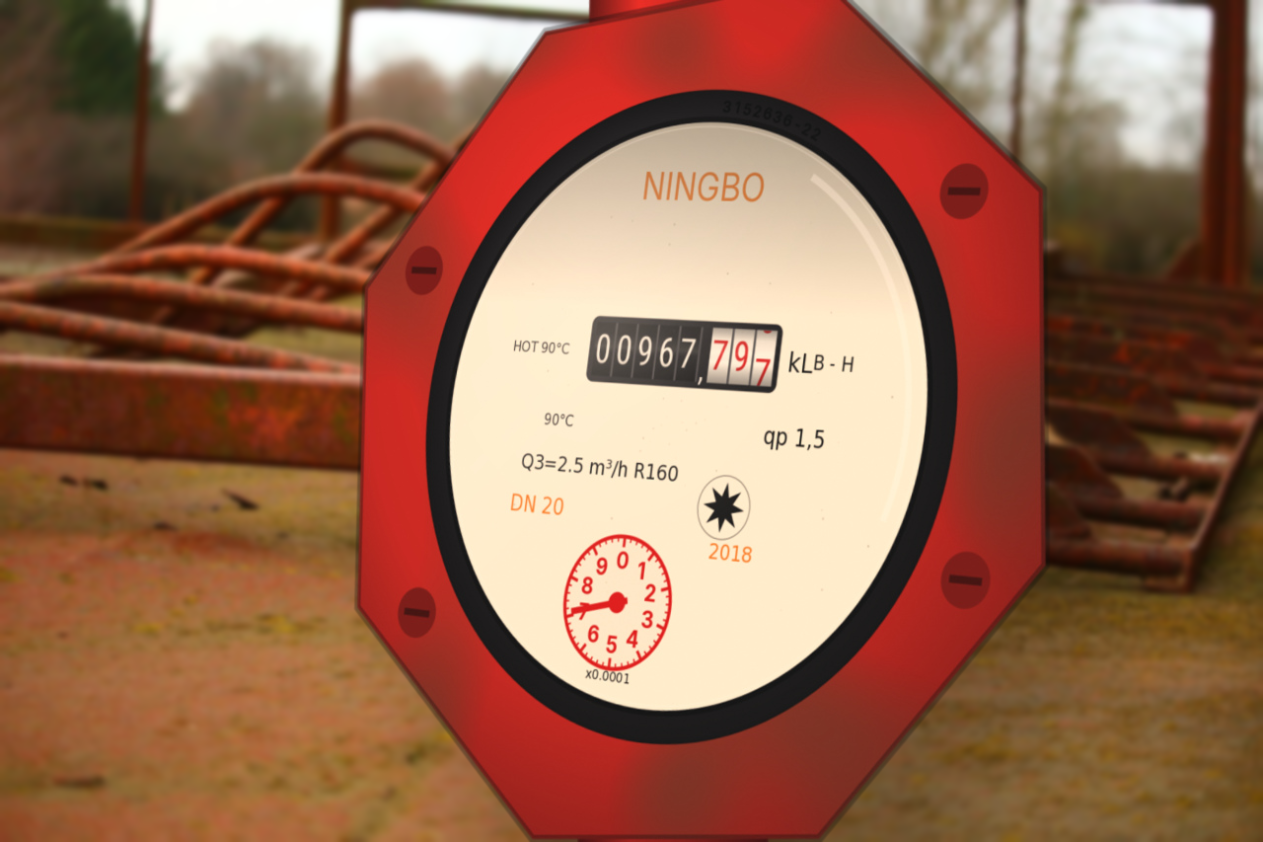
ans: 967.7967,kL
